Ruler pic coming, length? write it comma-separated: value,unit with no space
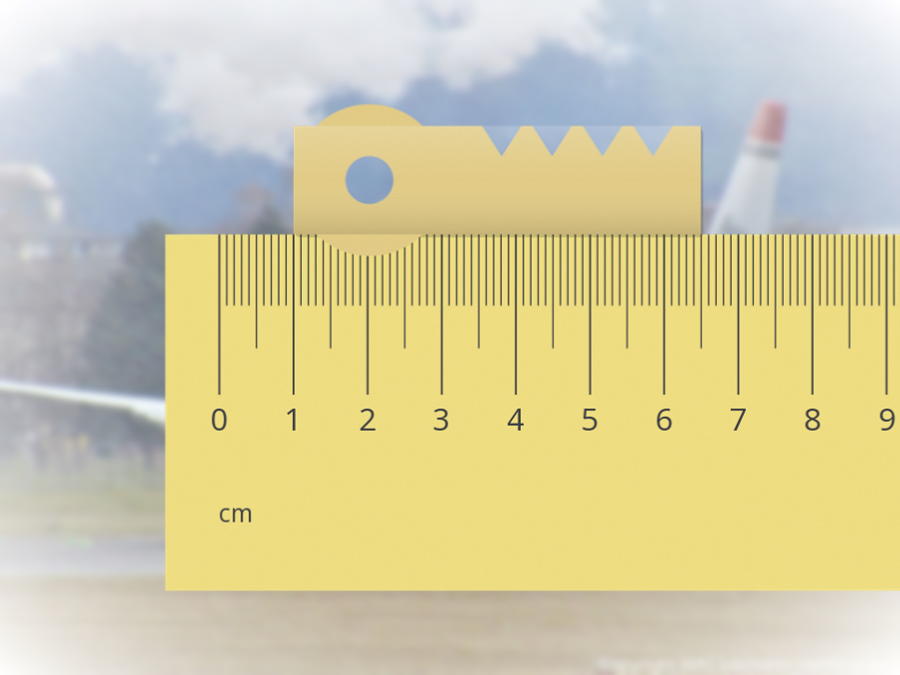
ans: 5.5,cm
